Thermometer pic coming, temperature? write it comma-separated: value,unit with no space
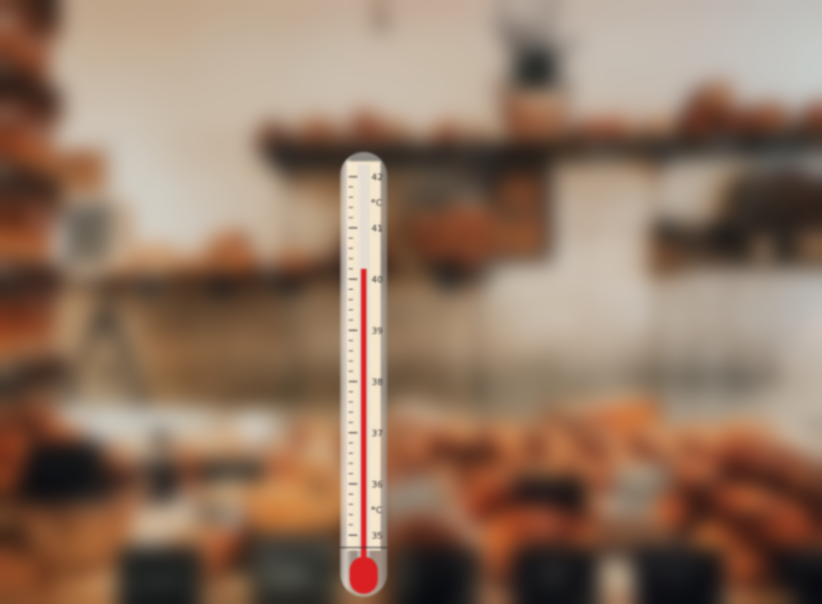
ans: 40.2,°C
